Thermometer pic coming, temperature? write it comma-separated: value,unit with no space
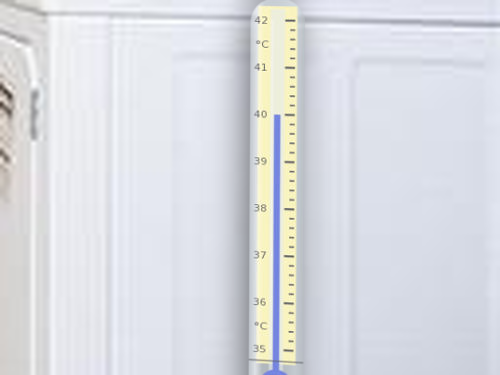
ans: 40,°C
